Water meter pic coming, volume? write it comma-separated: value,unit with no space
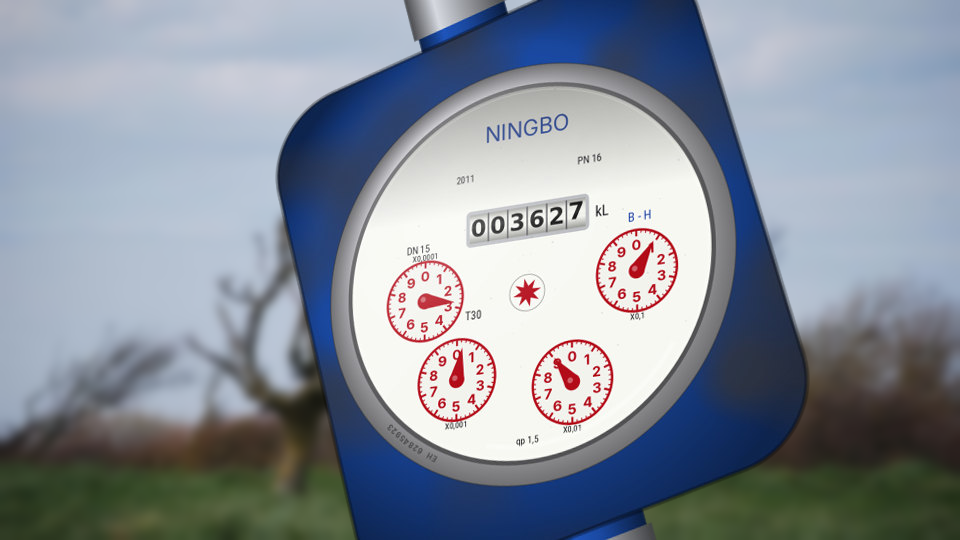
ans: 3627.0902,kL
